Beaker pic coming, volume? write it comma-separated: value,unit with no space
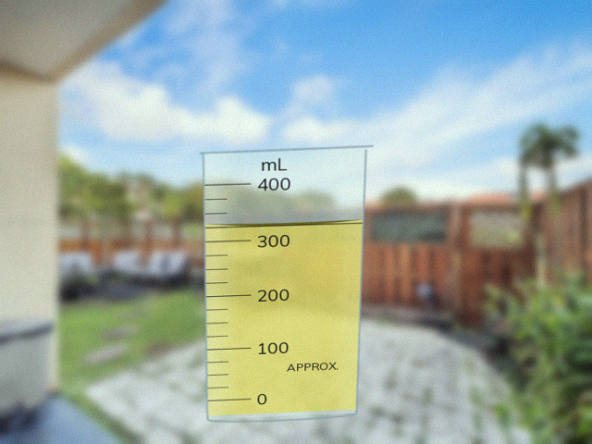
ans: 325,mL
